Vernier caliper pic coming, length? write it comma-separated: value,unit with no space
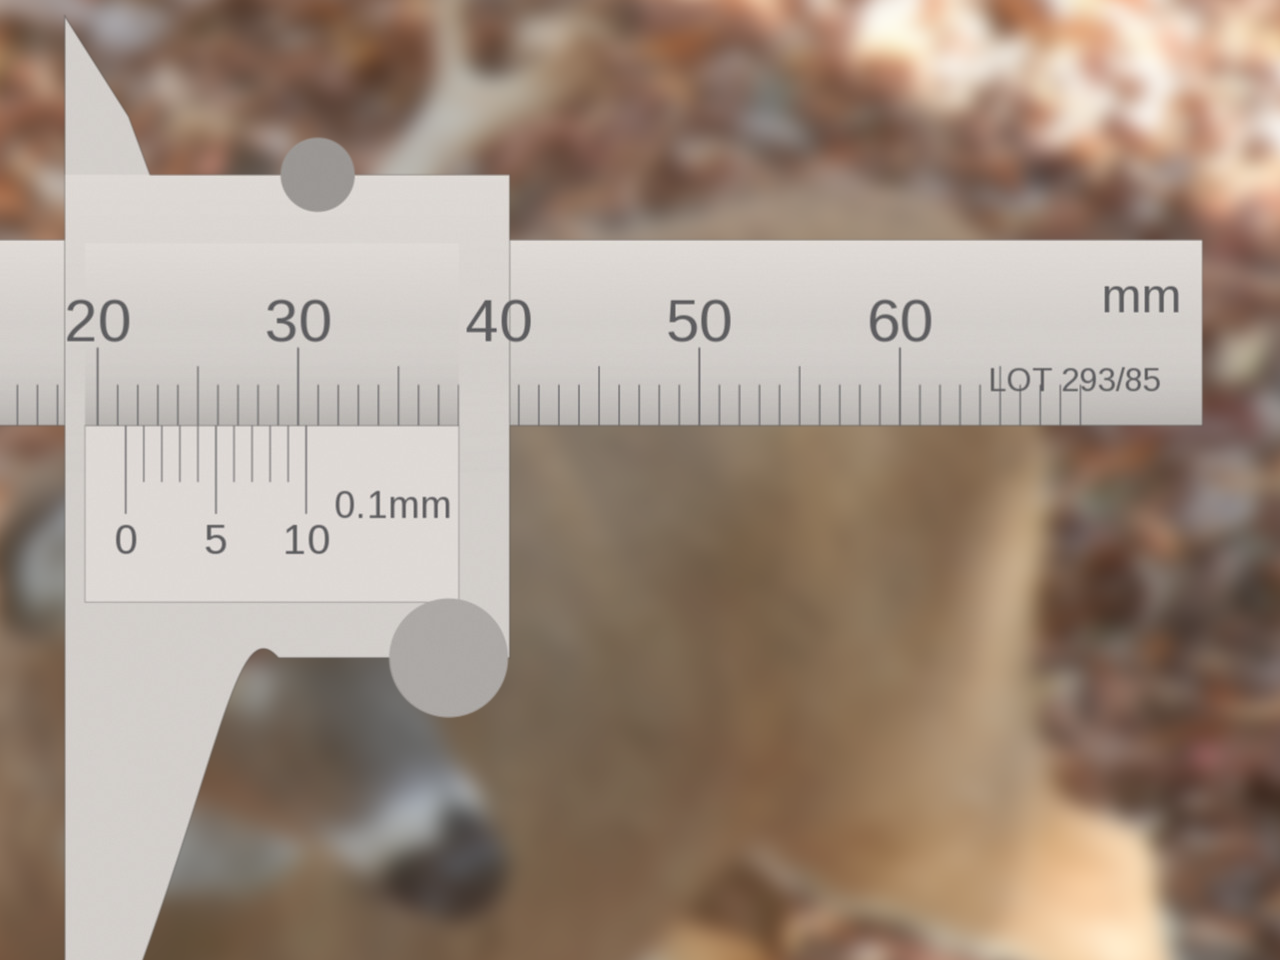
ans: 21.4,mm
